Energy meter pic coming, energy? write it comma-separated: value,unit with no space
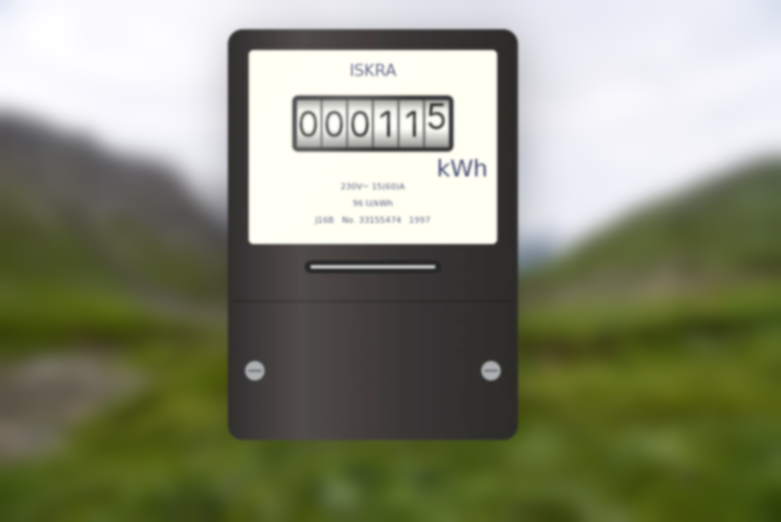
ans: 115,kWh
